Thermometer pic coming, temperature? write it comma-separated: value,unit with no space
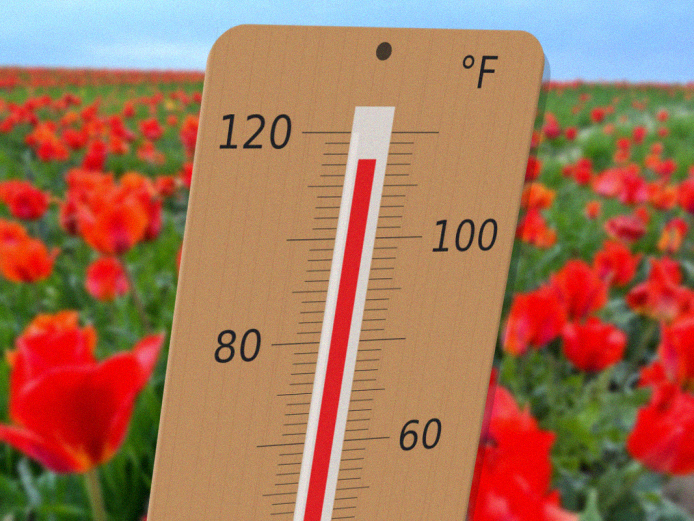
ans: 115,°F
